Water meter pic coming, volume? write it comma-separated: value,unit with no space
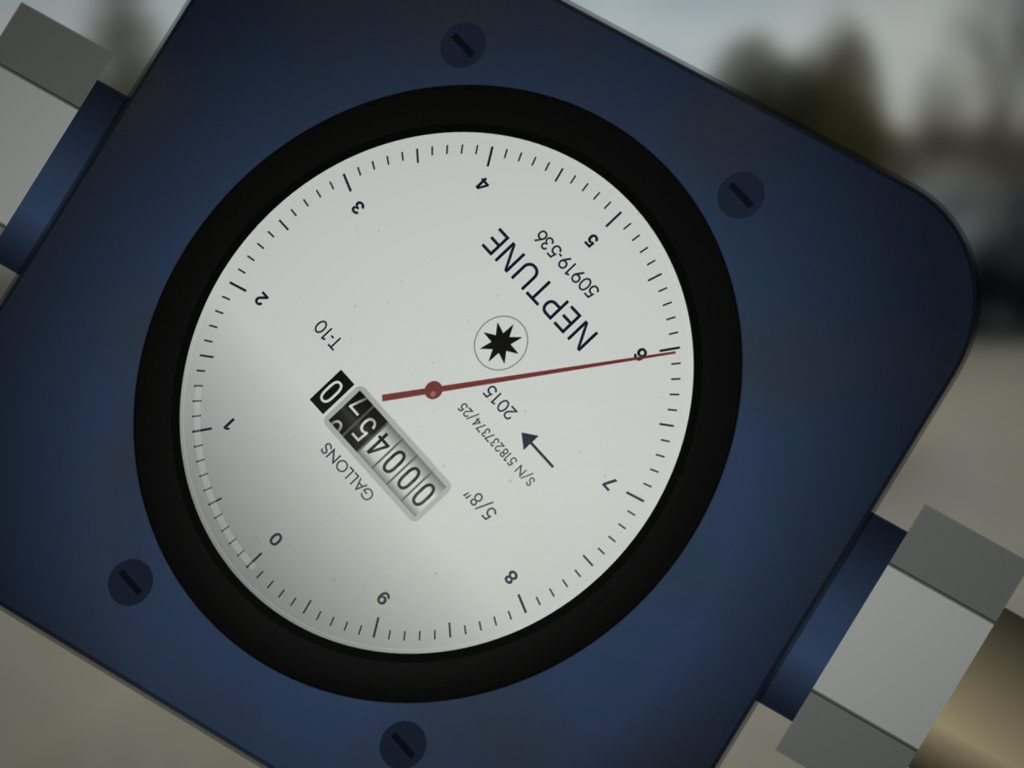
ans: 4566.0,gal
